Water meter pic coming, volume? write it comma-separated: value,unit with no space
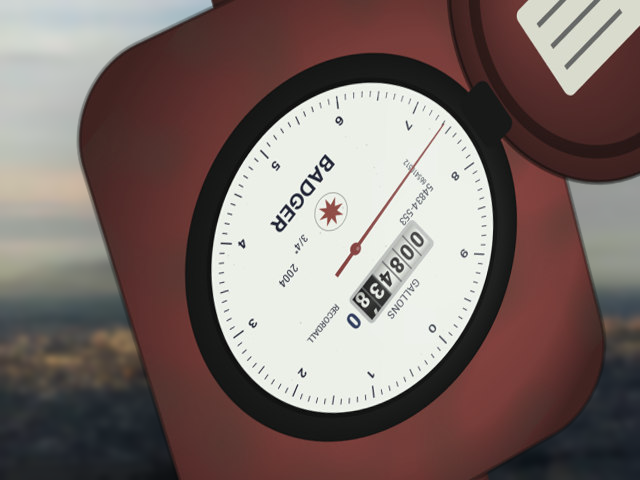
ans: 84377.4,gal
